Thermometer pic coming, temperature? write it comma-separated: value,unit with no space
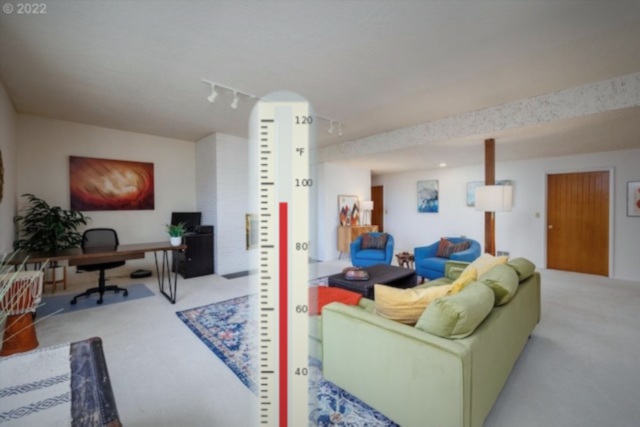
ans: 94,°F
